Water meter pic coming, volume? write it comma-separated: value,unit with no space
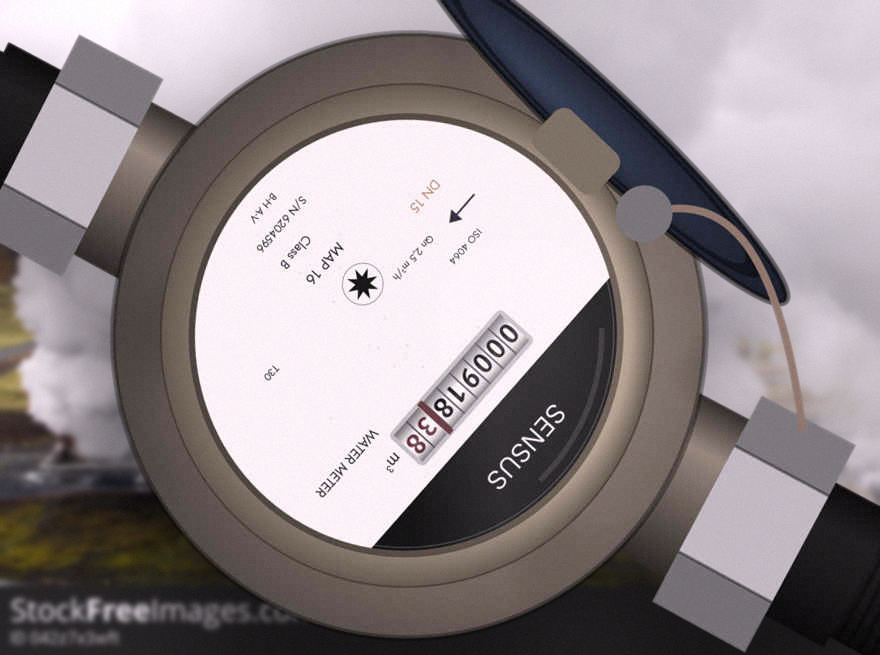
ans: 918.38,m³
